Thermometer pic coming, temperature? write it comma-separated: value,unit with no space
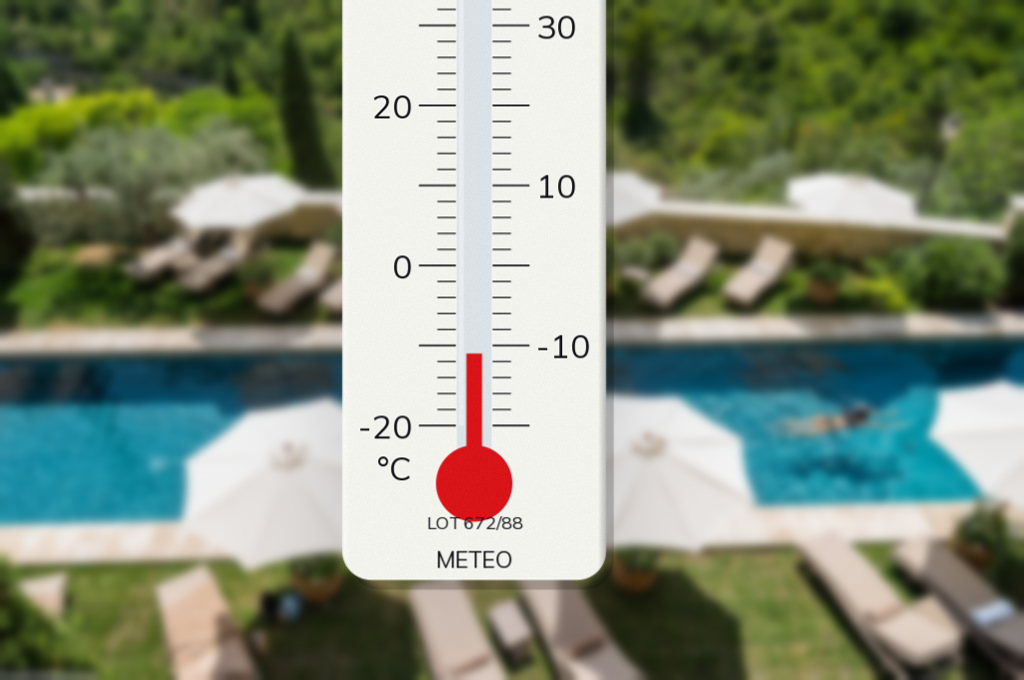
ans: -11,°C
